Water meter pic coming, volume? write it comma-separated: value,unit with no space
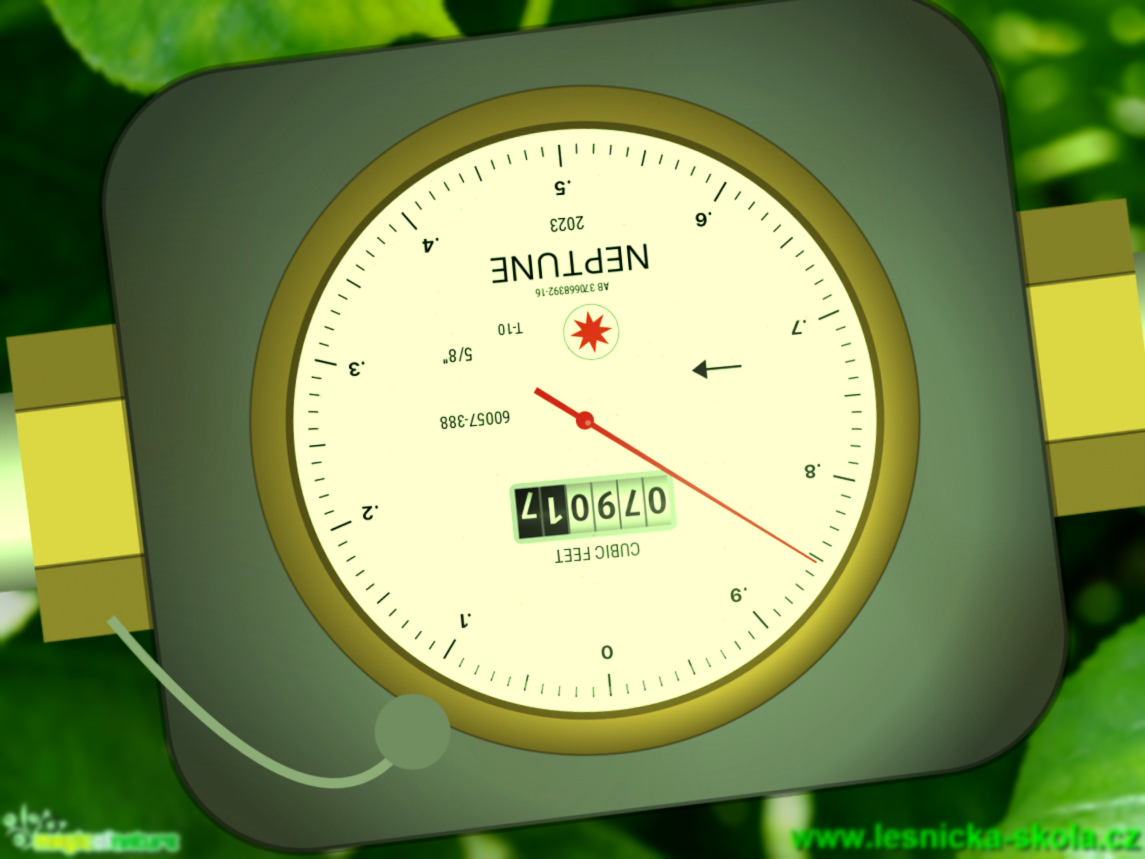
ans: 79016.85,ft³
